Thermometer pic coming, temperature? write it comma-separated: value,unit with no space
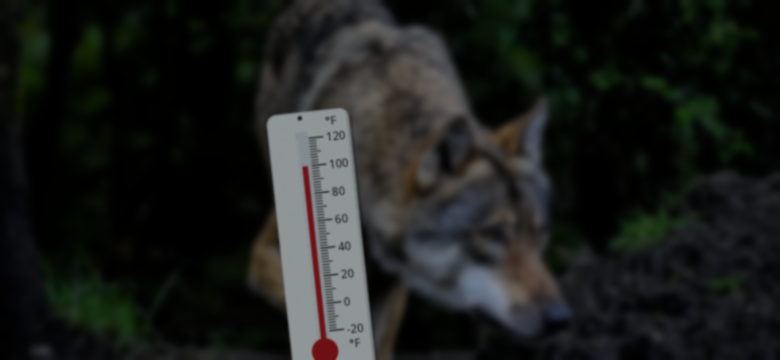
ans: 100,°F
